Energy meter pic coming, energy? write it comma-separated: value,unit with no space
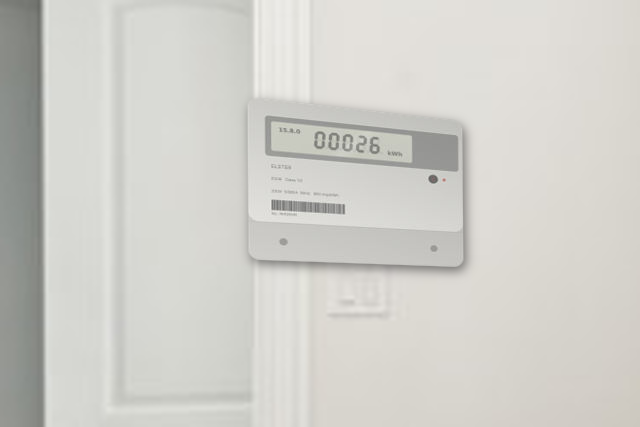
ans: 26,kWh
